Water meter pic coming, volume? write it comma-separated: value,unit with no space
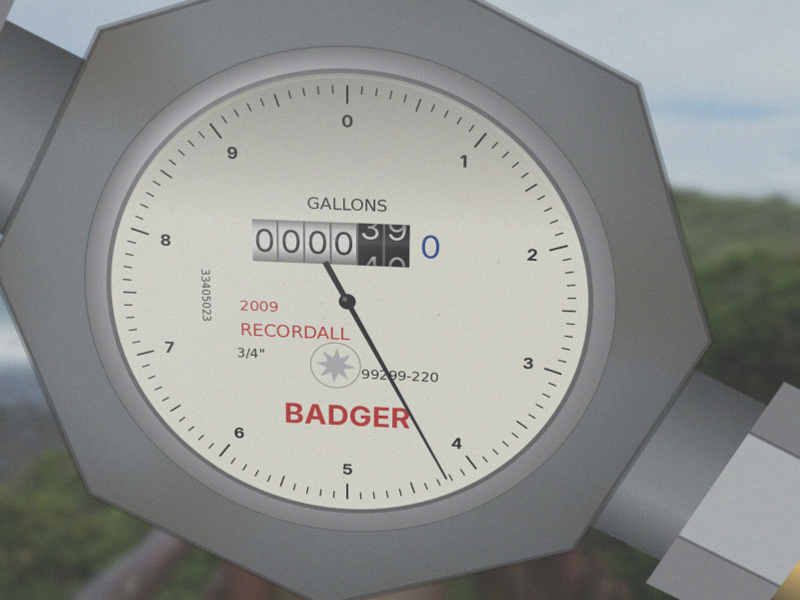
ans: 394.2,gal
